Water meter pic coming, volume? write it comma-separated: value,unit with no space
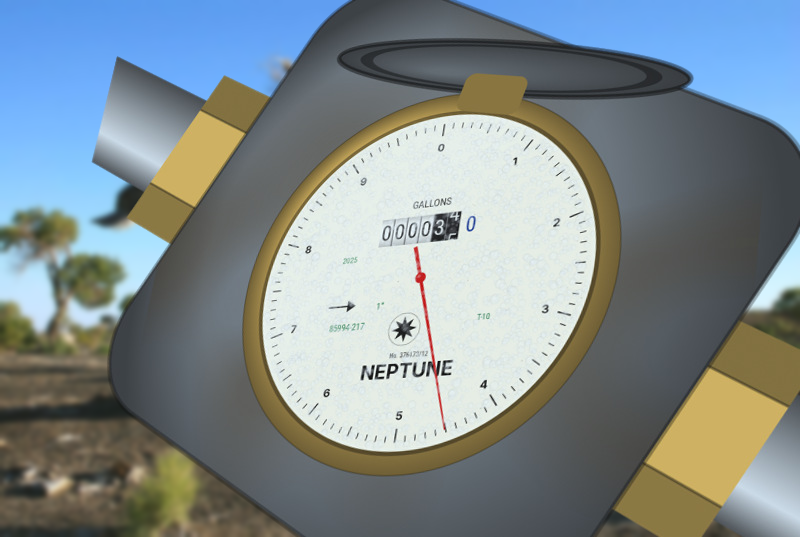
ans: 344.5,gal
